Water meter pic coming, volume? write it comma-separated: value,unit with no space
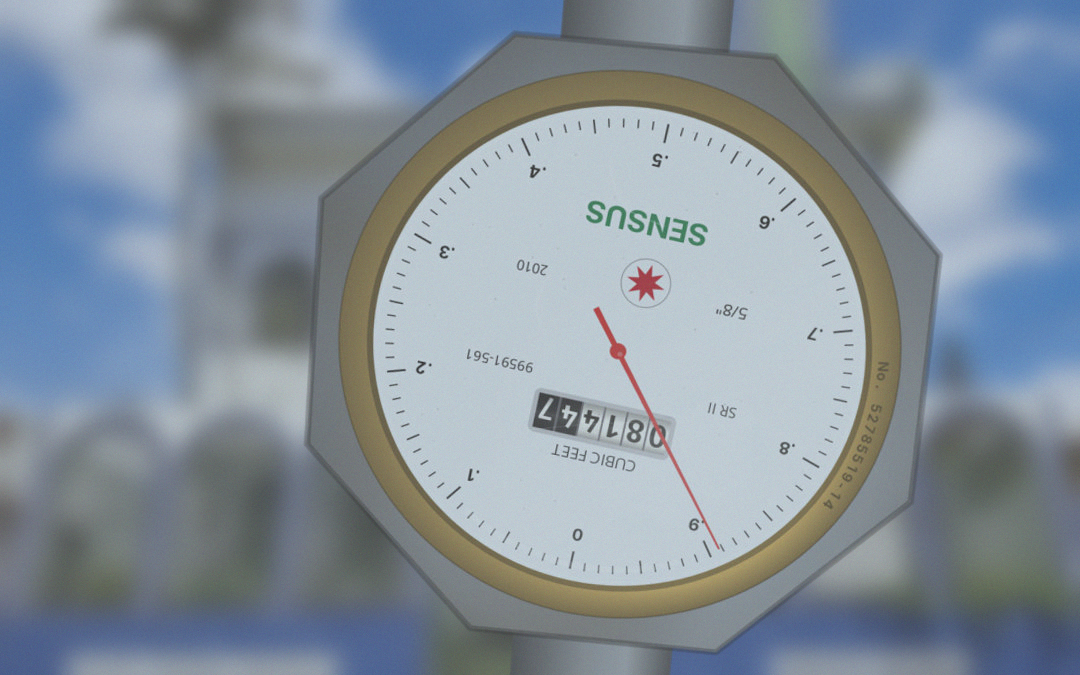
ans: 81446.89,ft³
